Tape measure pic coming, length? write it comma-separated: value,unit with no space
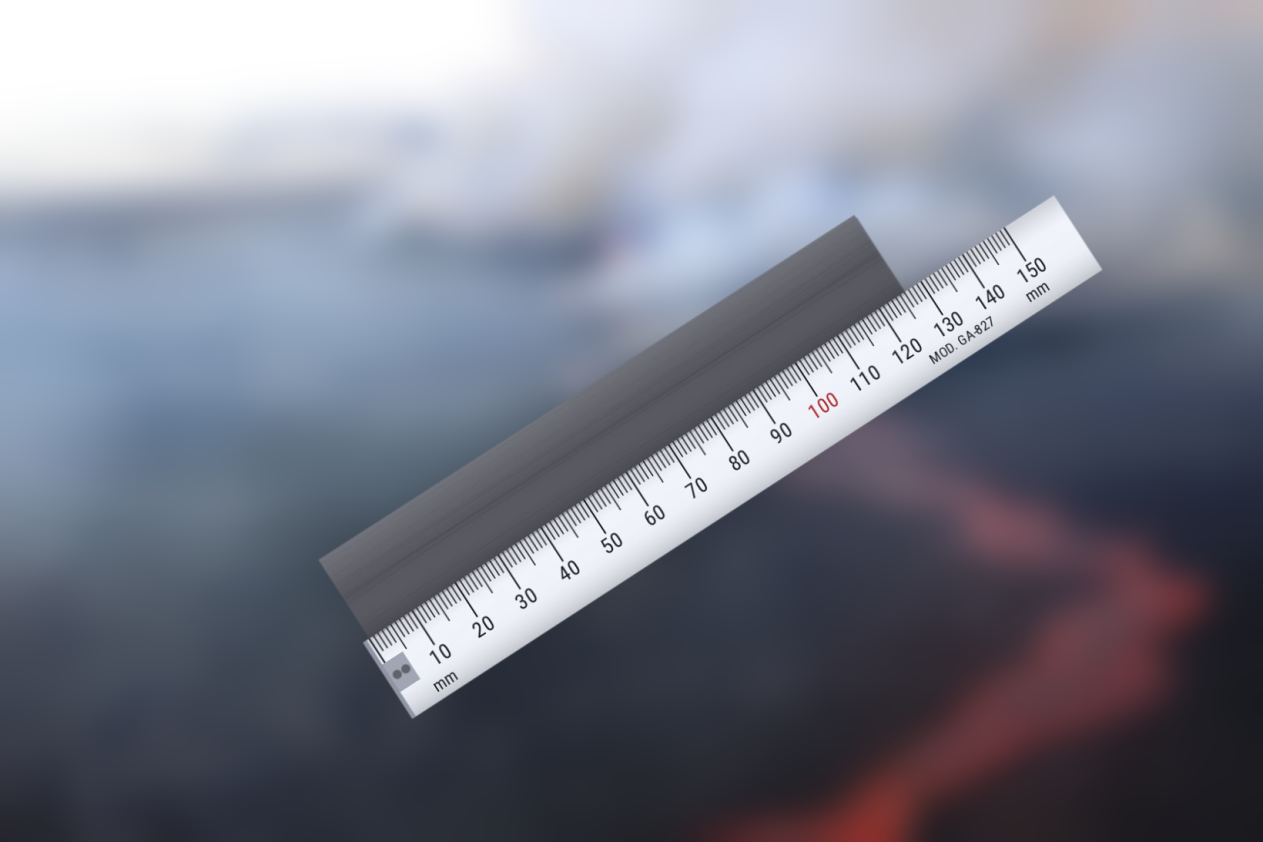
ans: 126,mm
